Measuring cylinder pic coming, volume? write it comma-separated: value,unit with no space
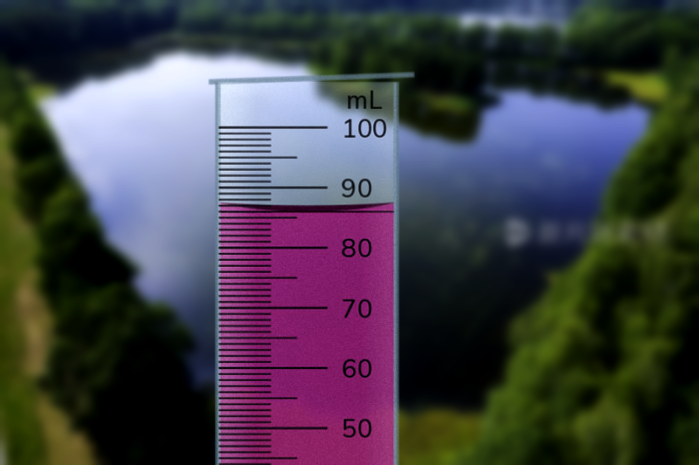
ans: 86,mL
